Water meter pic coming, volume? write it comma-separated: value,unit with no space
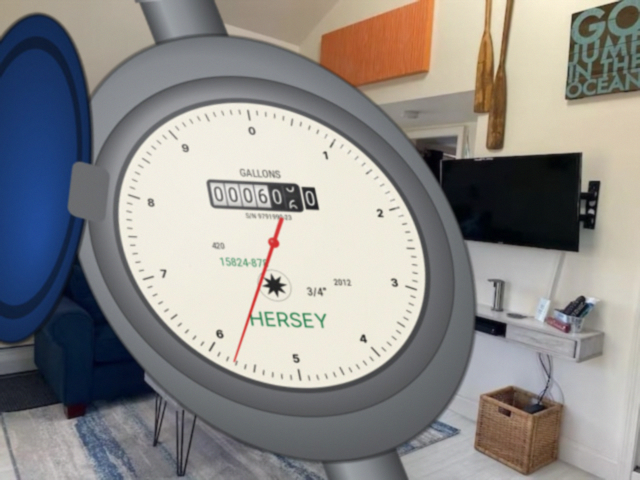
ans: 6055.7,gal
